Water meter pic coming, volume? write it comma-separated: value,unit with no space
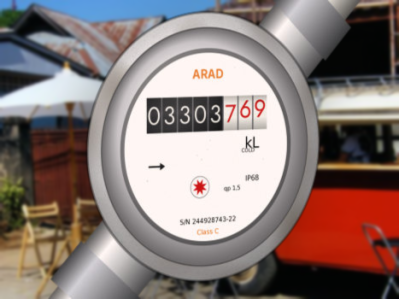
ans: 3303.769,kL
